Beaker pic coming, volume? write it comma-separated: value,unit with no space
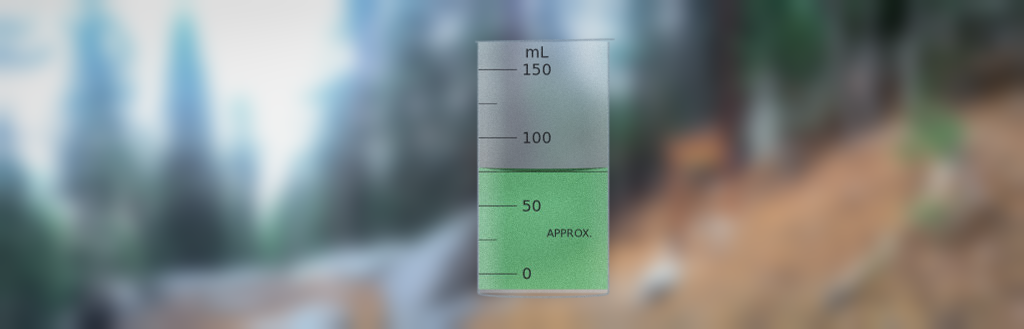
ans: 75,mL
